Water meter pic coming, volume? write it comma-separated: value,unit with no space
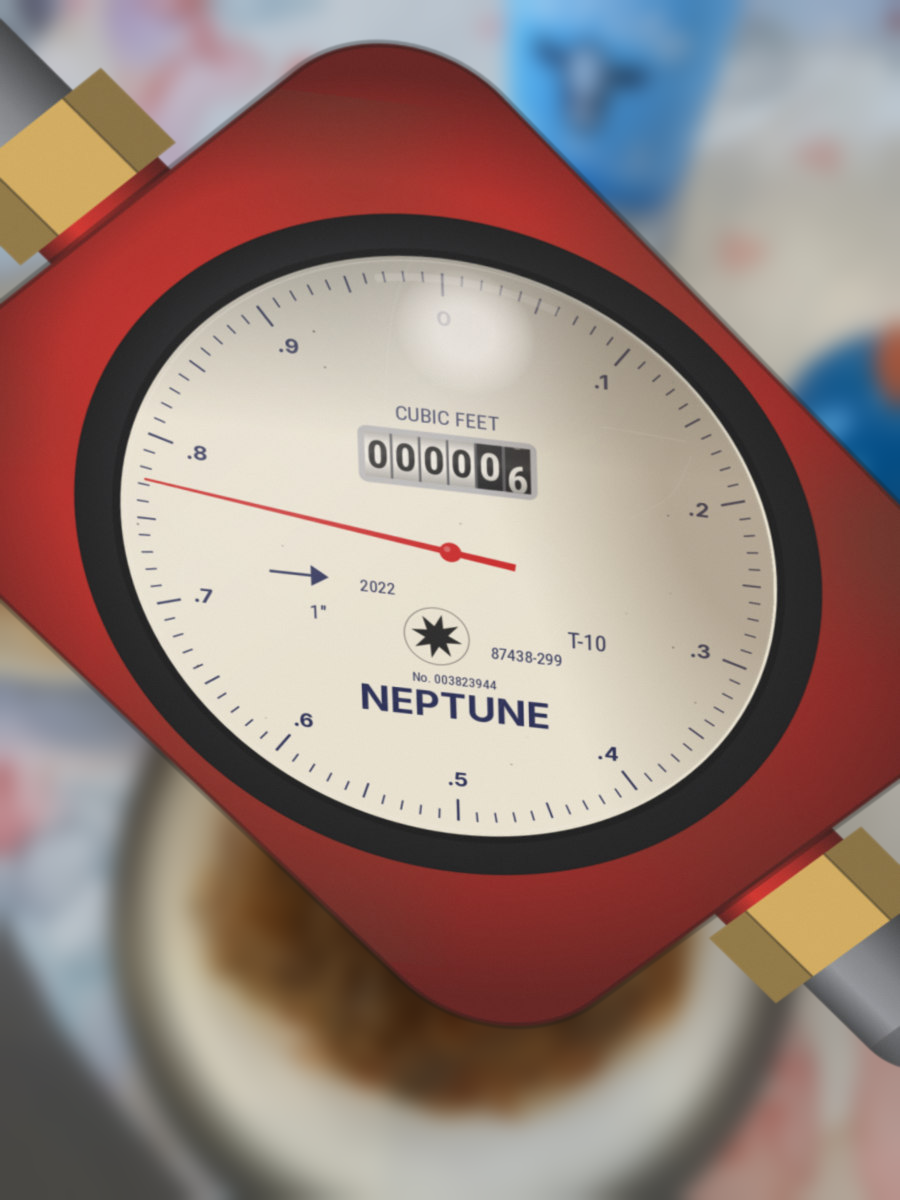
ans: 5.77,ft³
